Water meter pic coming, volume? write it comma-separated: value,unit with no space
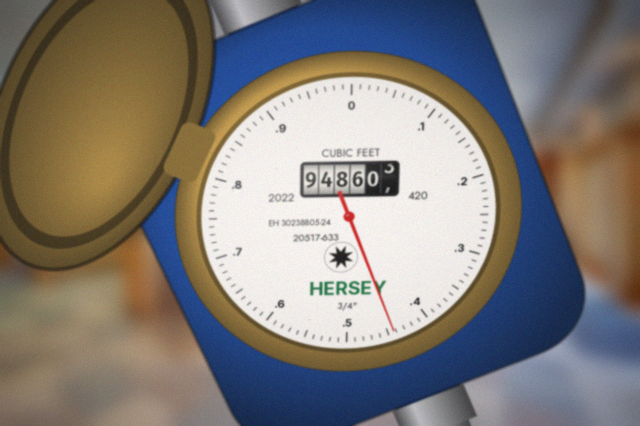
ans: 948603.44,ft³
